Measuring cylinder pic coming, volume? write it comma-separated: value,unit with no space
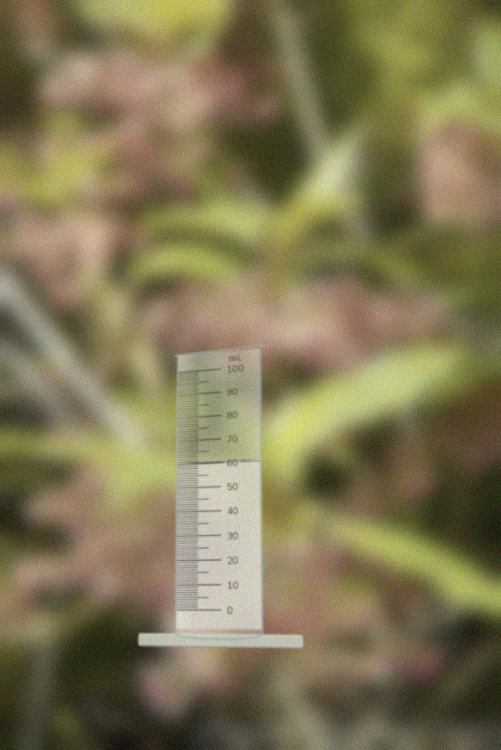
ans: 60,mL
